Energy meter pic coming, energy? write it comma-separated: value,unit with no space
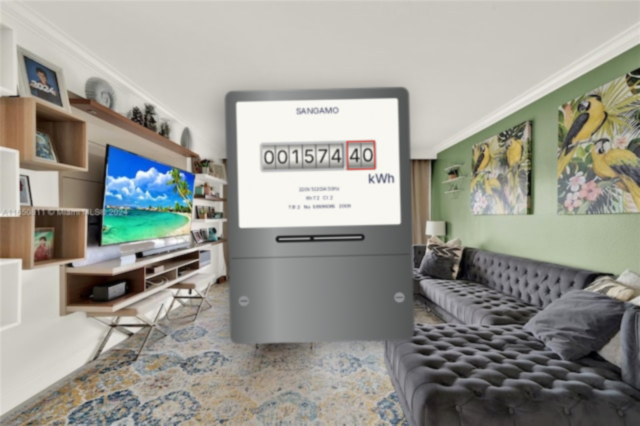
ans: 1574.40,kWh
